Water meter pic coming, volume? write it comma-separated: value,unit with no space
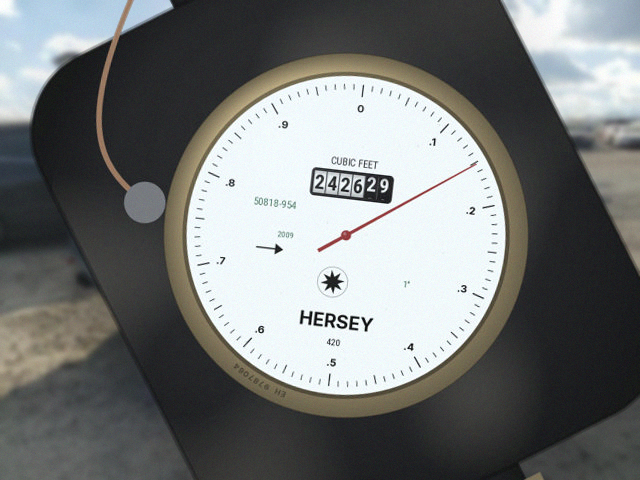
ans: 242629.15,ft³
